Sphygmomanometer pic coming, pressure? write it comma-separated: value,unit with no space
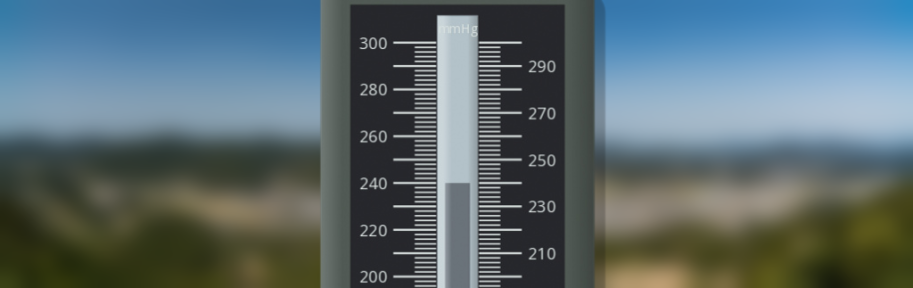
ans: 240,mmHg
